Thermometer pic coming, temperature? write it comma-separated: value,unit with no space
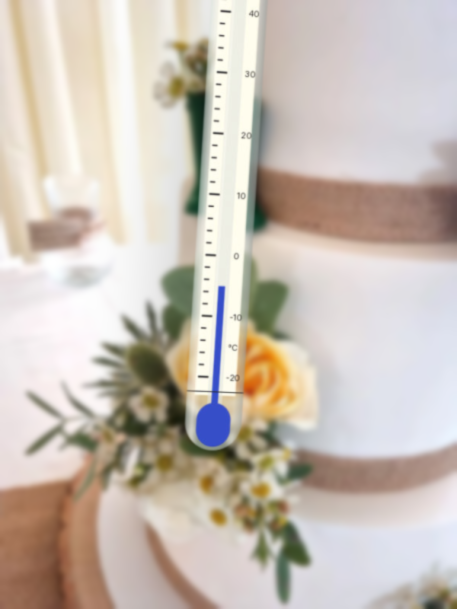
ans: -5,°C
